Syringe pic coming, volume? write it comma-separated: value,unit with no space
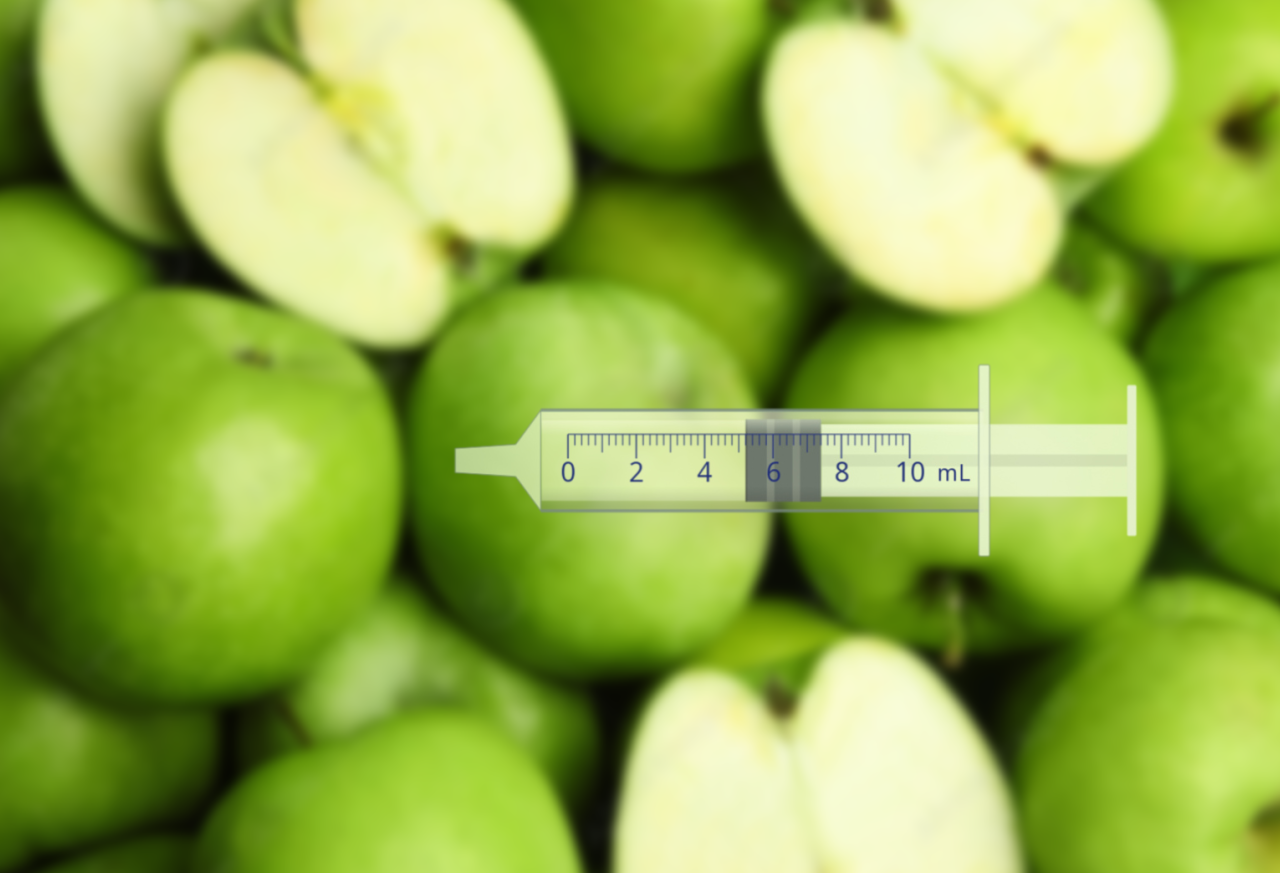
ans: 5.2,mL
